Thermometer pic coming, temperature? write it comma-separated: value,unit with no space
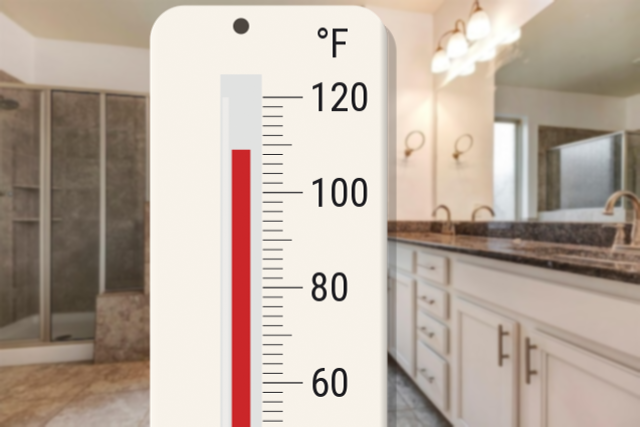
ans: 109,°F
